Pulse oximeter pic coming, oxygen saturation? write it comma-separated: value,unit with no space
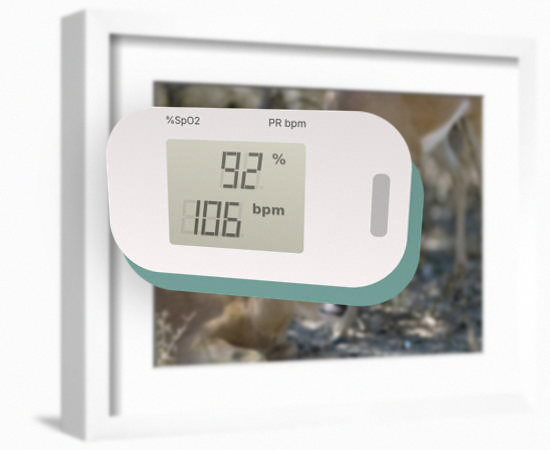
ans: 92,%
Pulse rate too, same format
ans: 106,bpm
